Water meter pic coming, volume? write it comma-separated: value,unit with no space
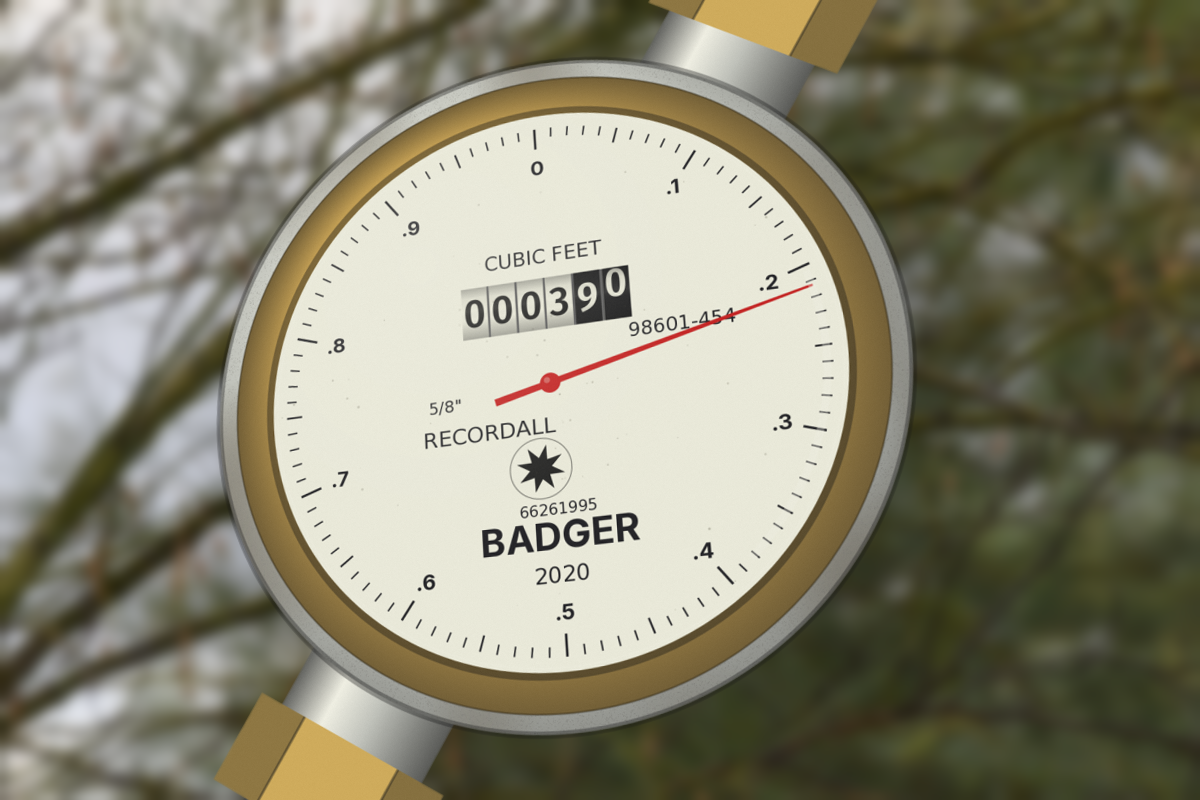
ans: 390.21,ft³
